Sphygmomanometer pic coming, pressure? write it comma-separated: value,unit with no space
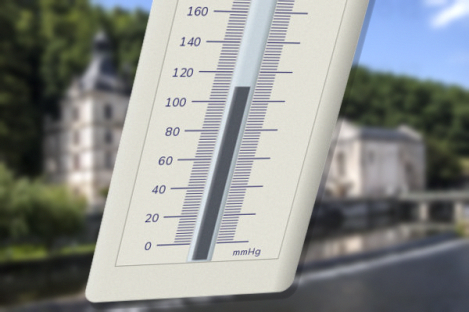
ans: 110,mmHg
